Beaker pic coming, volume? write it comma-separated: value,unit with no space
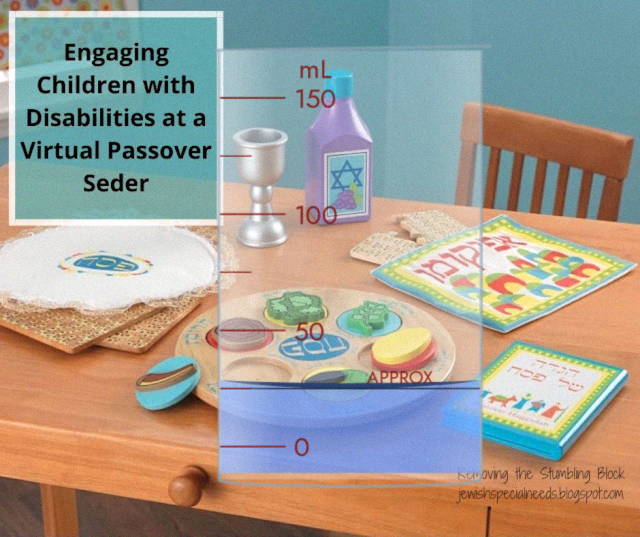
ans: 25,mL
